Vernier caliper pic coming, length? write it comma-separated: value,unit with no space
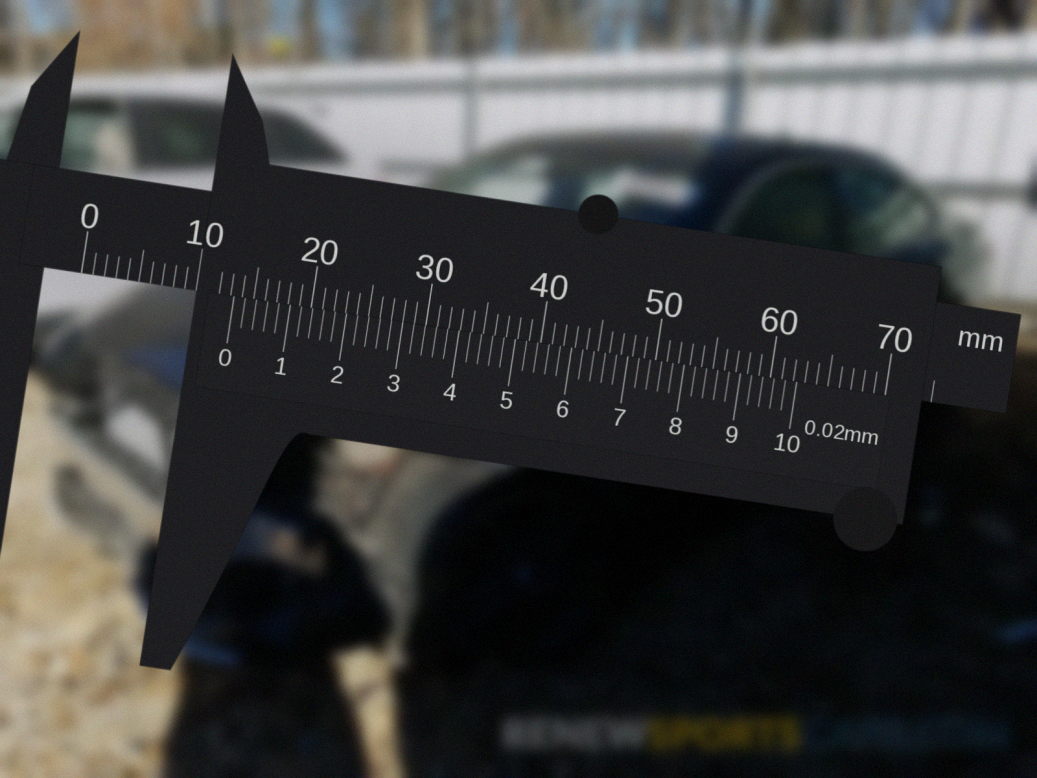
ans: 13.3,mm
